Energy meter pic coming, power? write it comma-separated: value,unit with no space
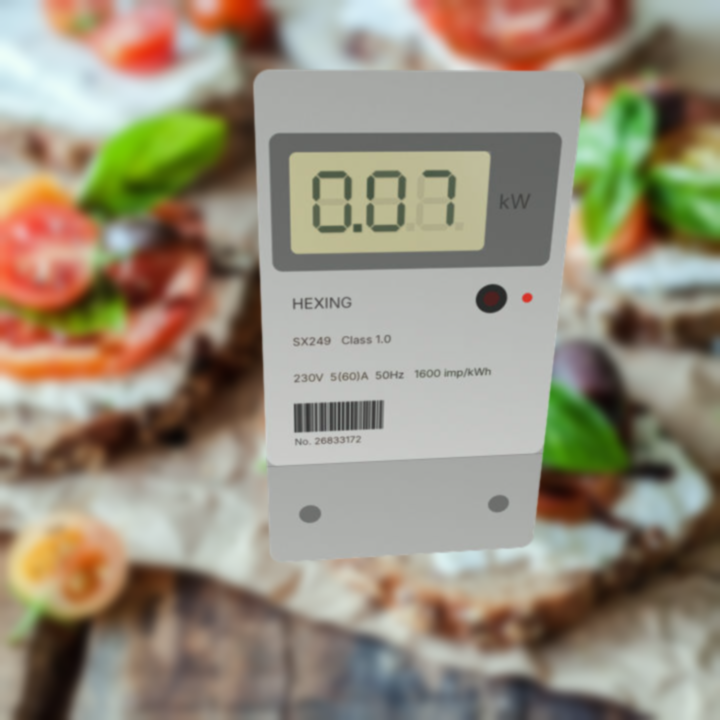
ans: 0.07,kW
